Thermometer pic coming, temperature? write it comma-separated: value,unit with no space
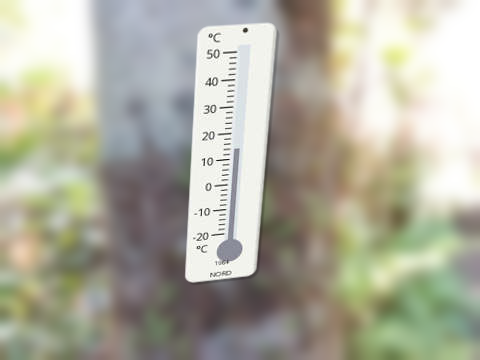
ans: 14,°C
